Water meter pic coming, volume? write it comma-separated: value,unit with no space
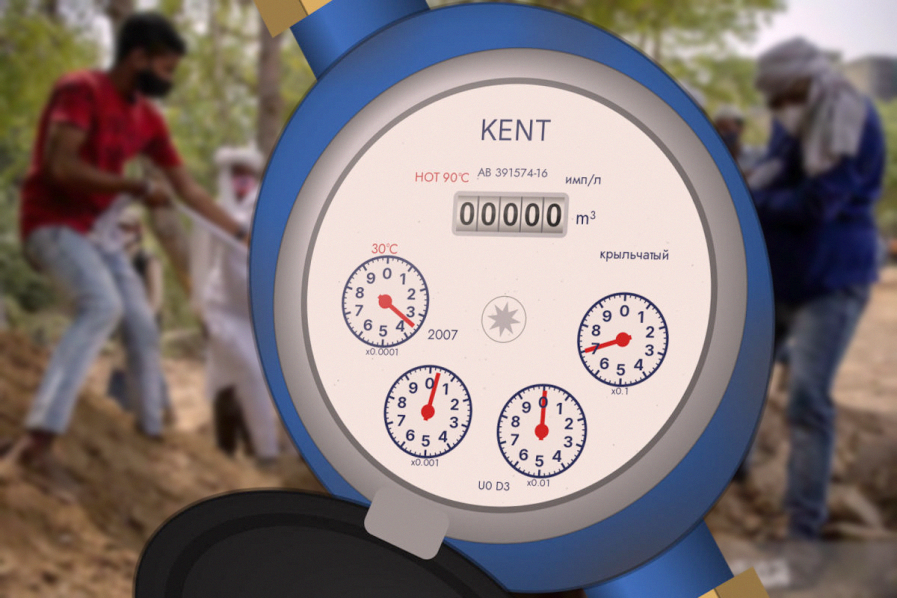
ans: 0.7003,m³
